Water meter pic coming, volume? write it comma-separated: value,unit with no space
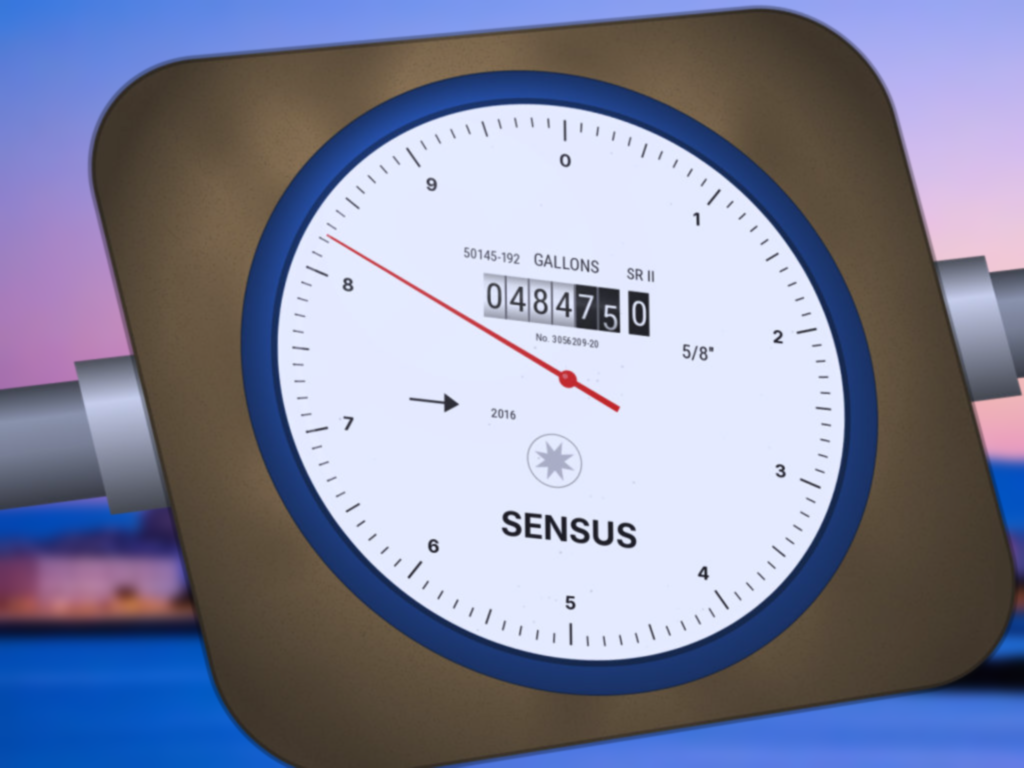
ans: 484748.2,gal
